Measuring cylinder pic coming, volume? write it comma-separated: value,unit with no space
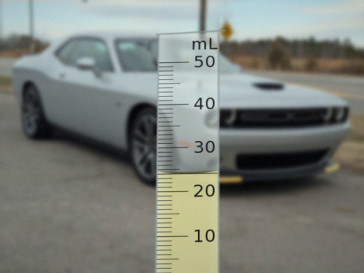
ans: 24,mL
